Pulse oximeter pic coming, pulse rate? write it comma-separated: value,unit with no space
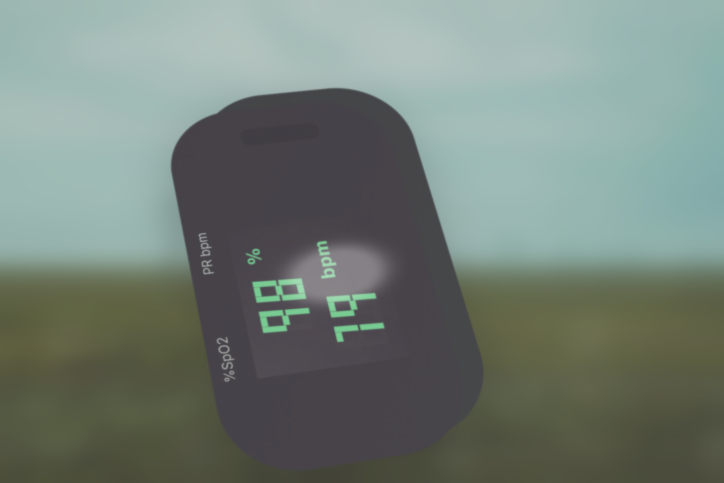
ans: 79,bpm
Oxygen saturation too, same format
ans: 98,%
